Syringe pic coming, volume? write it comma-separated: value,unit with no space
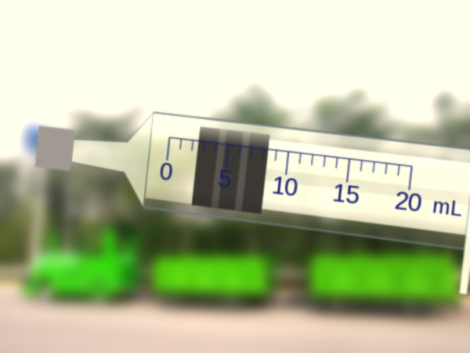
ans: 2.5,mL
